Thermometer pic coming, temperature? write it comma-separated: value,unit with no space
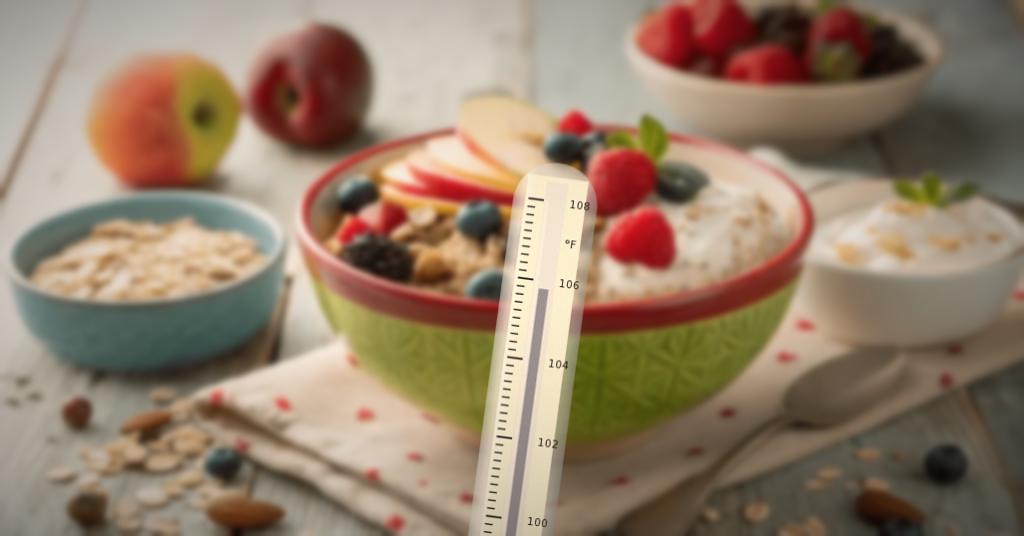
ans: 105.8,°F
